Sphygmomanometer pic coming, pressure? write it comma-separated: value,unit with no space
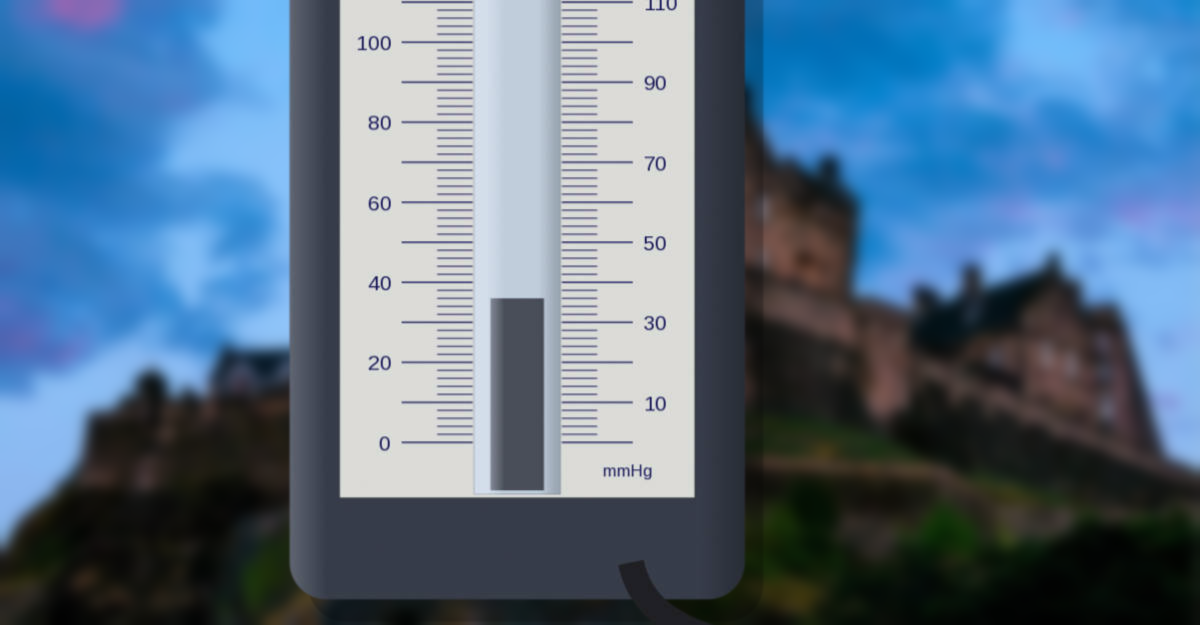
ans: 36,mmHg
